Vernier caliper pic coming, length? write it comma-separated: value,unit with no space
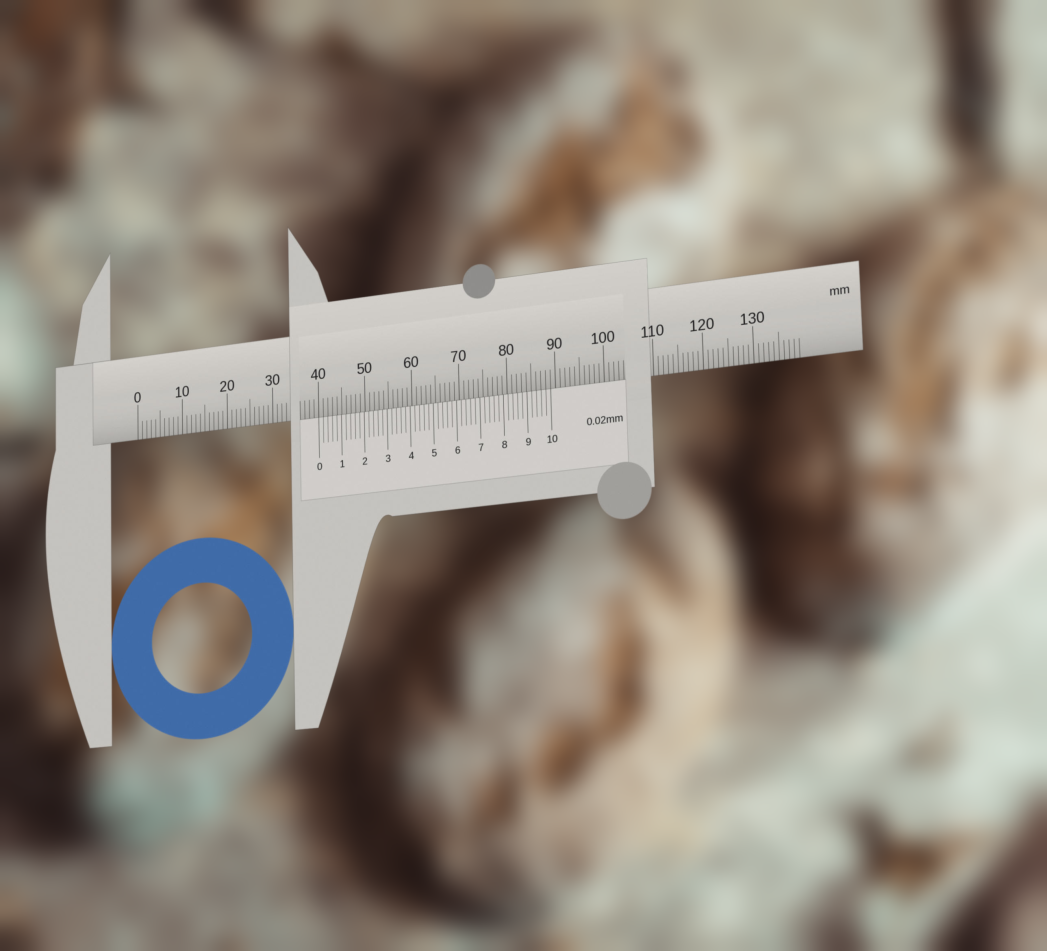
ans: 40.0,mm
